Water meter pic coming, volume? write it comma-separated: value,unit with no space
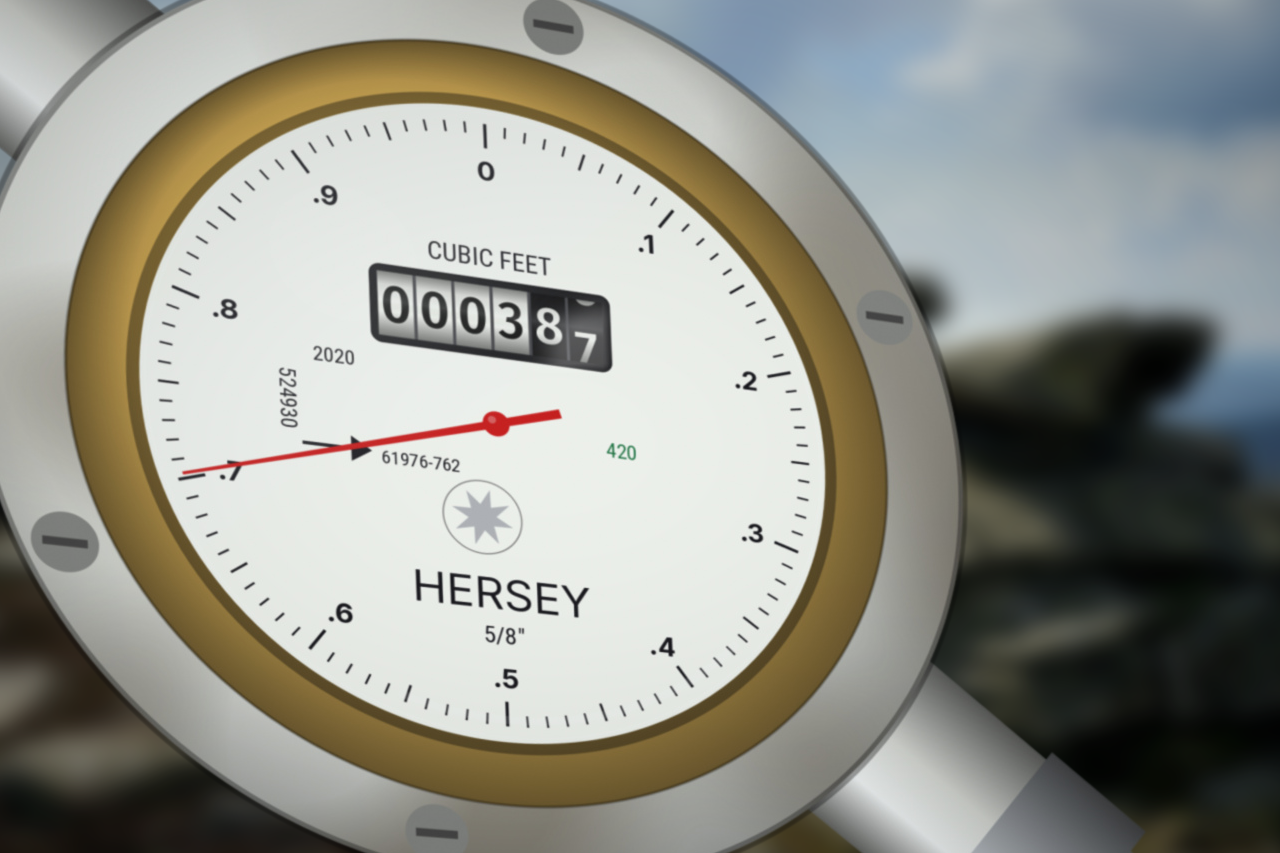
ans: 386.70,ft³
